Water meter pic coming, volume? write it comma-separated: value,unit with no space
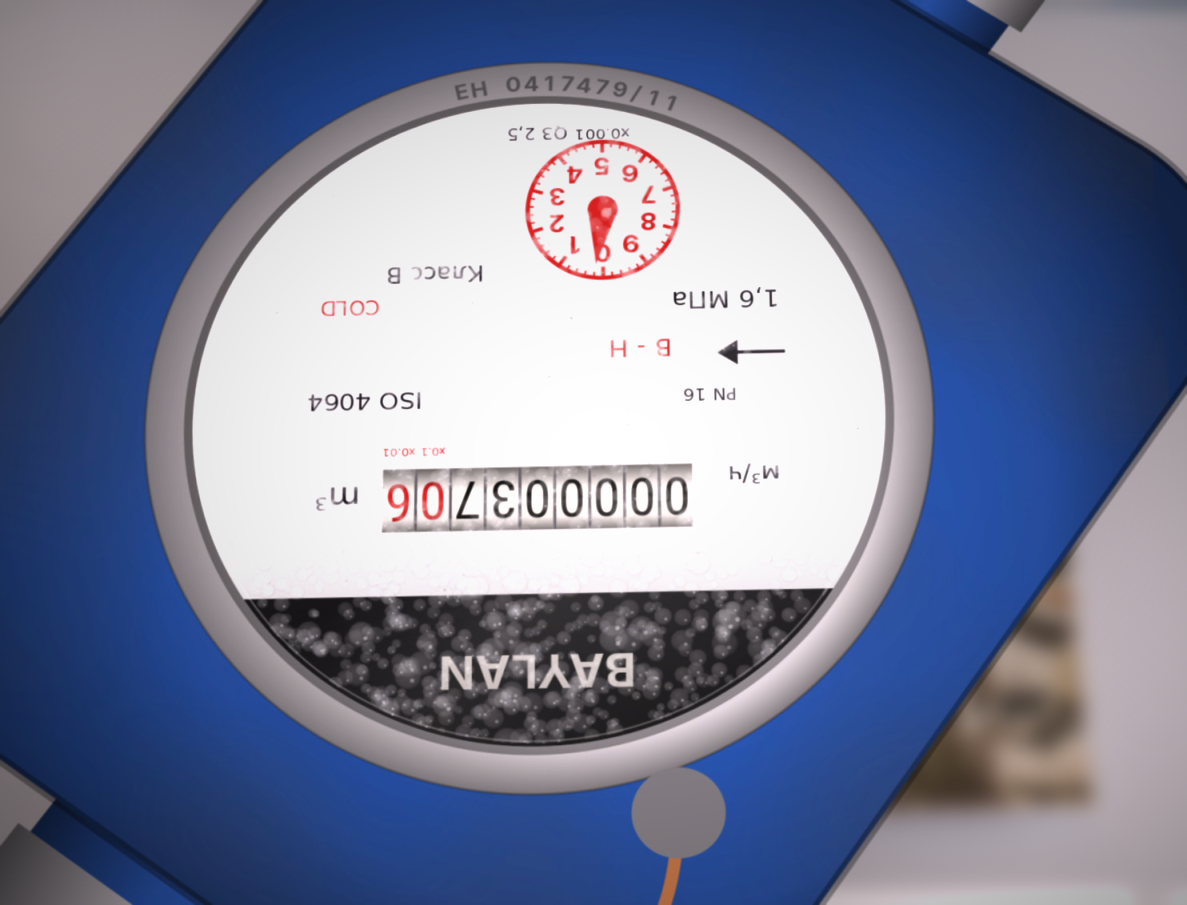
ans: 37.060,m³
